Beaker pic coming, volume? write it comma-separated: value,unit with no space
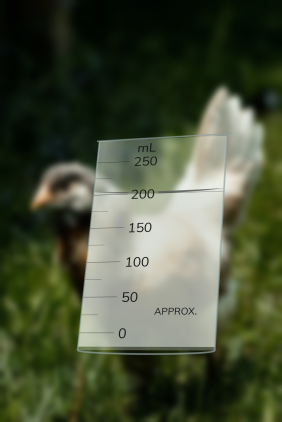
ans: 200,mL
